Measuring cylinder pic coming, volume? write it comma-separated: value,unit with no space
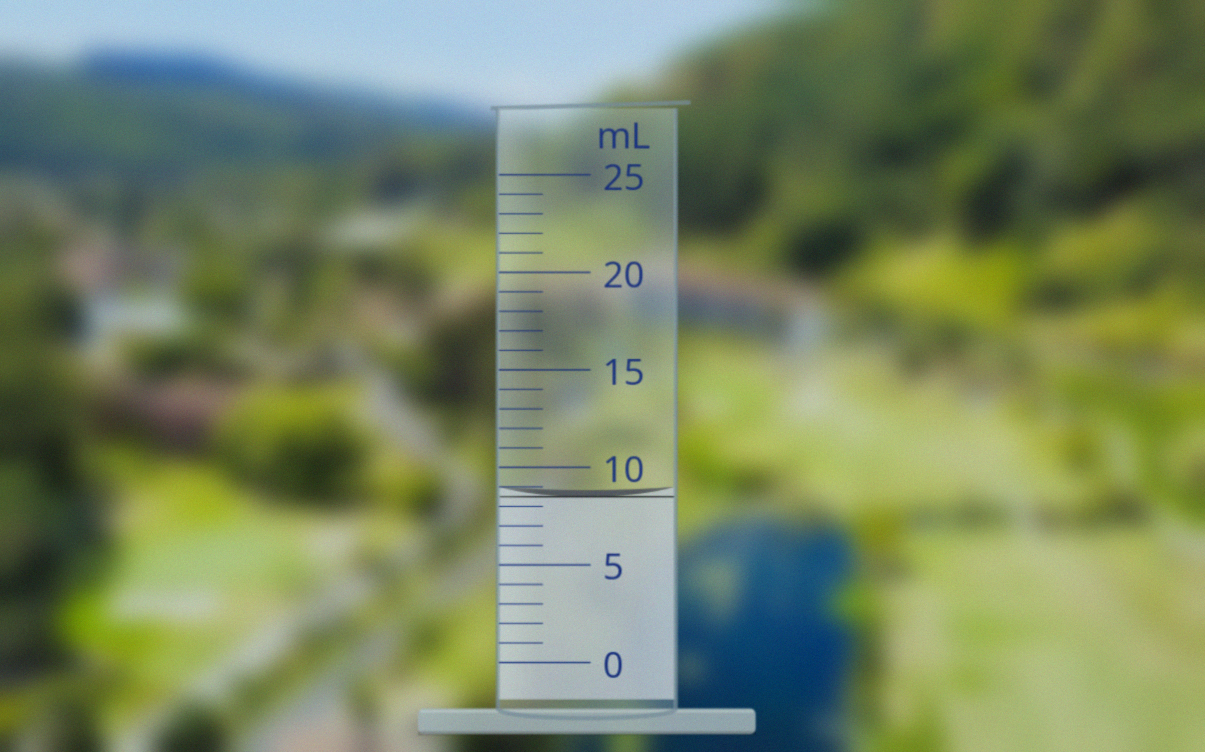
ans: 8.5,mL
